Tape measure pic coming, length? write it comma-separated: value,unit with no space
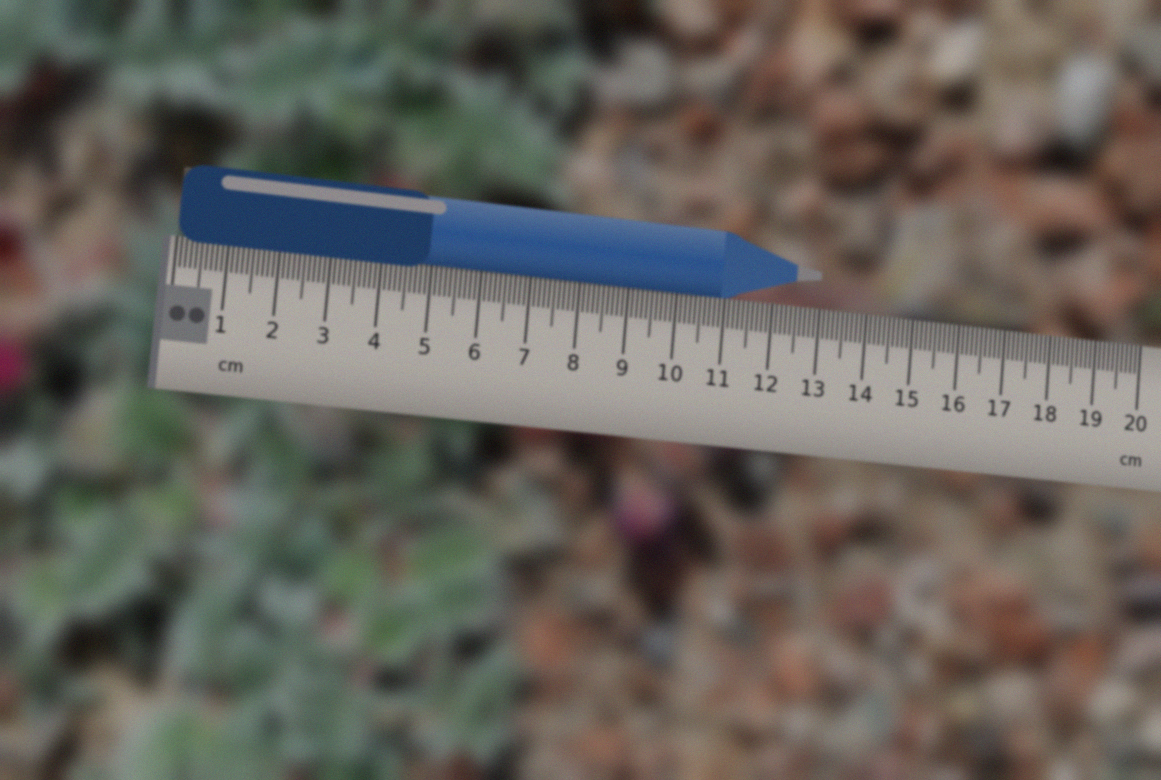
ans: 13,cm
